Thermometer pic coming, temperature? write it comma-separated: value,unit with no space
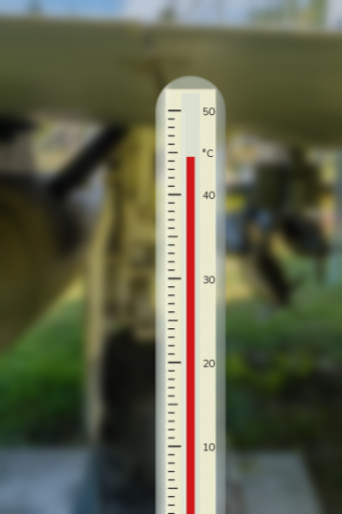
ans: 44.5,°C
